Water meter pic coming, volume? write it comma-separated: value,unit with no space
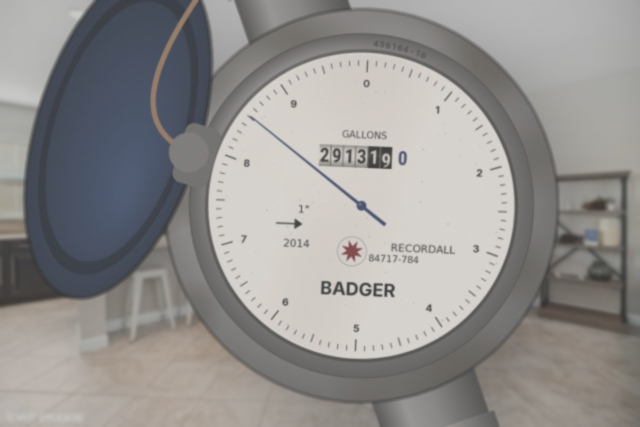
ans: 2913188.5,gal
